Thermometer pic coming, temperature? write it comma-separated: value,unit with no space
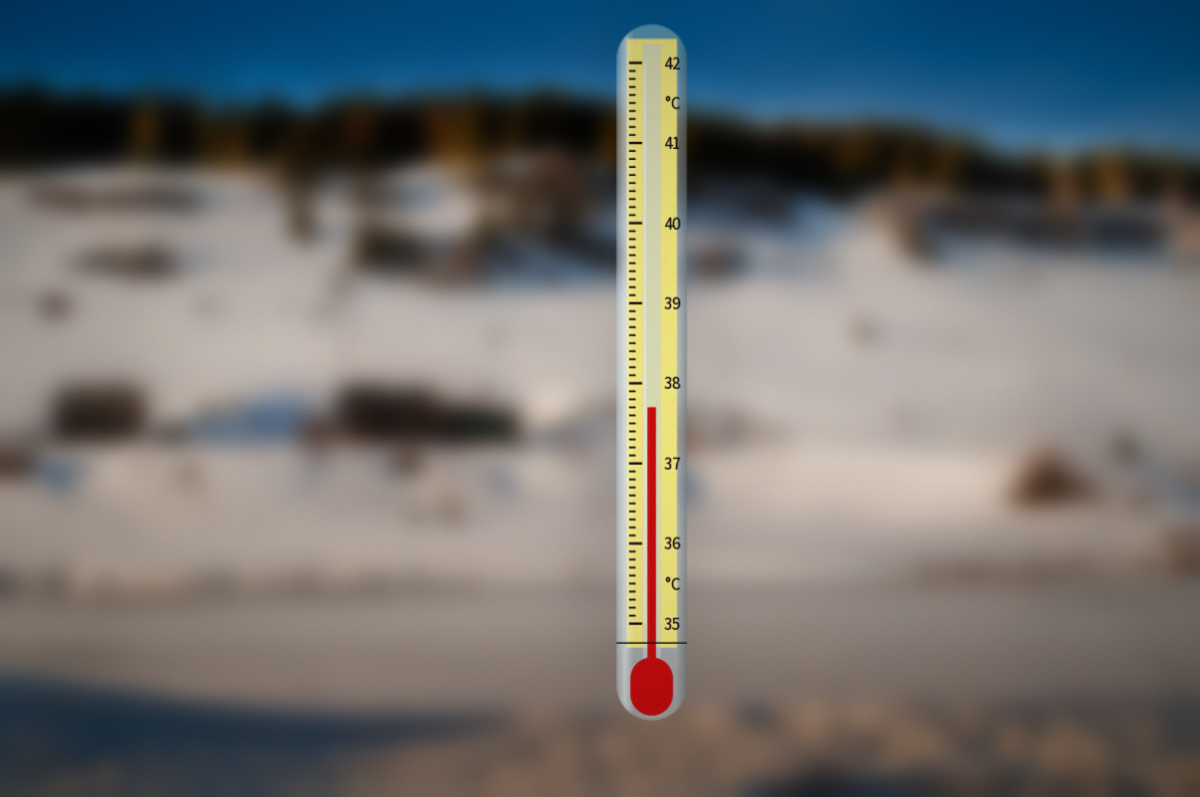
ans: 37.7,°C
